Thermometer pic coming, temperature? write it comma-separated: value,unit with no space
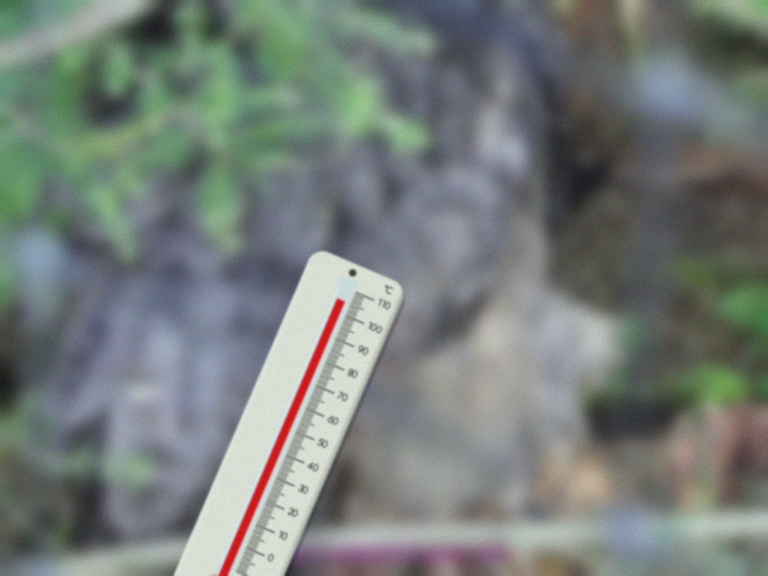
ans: 105,°C
